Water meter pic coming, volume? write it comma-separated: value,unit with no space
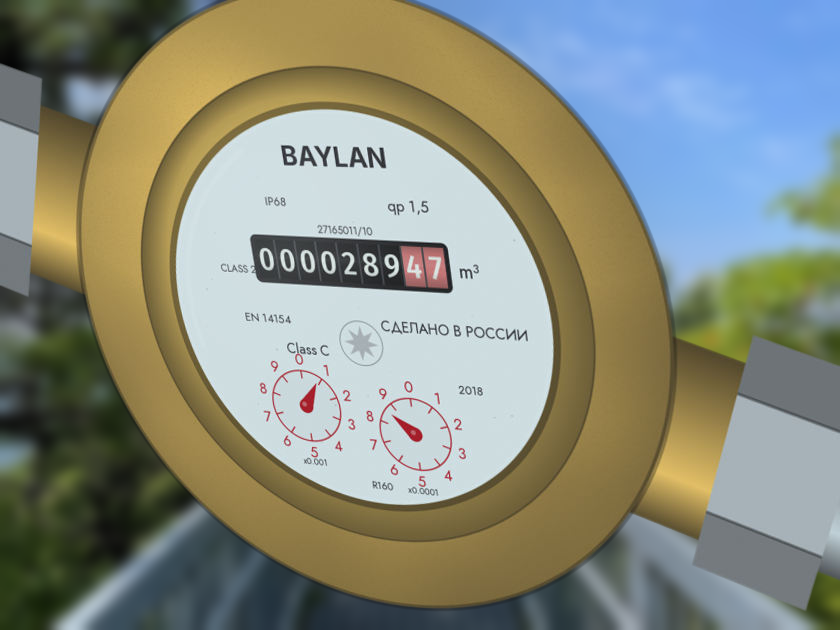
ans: 289.4708,m³
